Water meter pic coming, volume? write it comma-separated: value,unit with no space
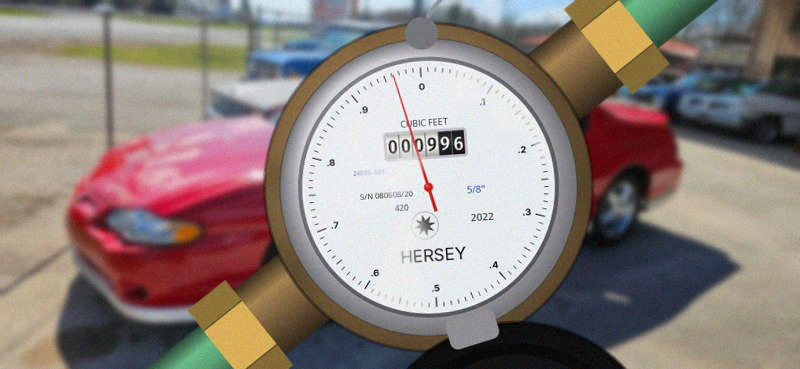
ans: 995.96,ft³
